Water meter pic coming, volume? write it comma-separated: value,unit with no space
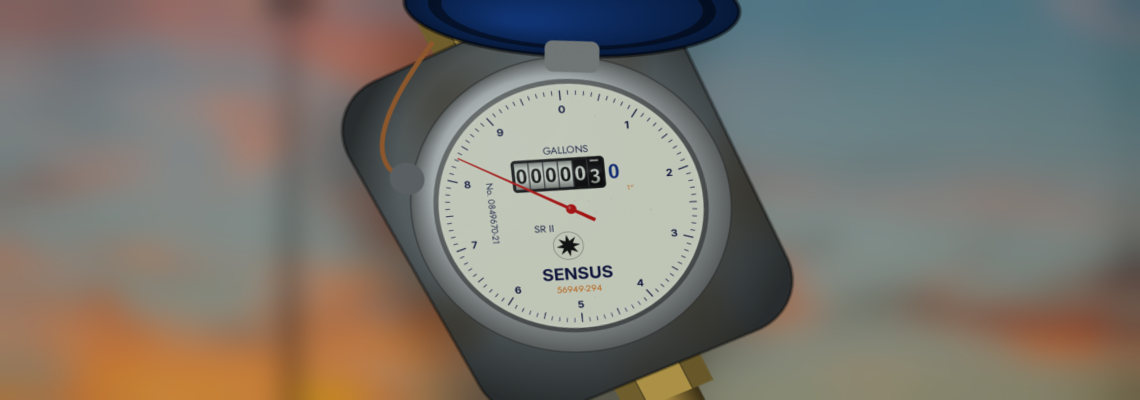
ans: 28.3,gal
